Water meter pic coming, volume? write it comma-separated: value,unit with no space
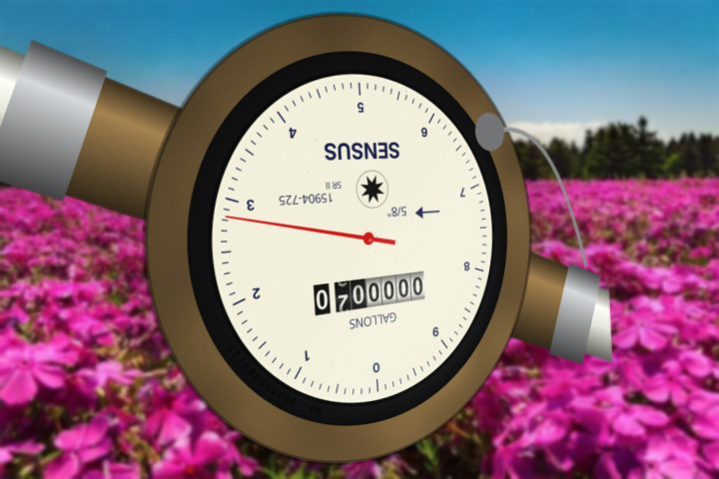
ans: 22.8,gal
